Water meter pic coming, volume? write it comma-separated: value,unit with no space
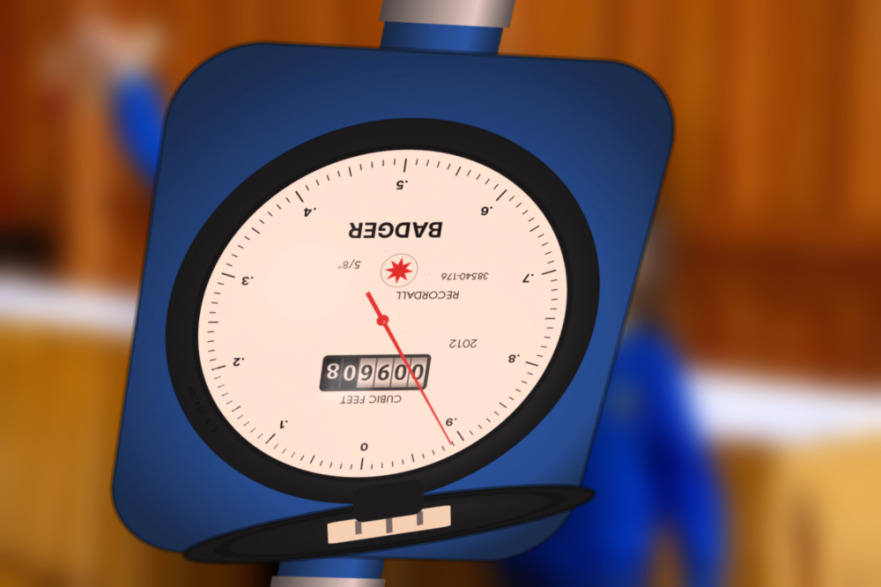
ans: 9607.91,ft³
